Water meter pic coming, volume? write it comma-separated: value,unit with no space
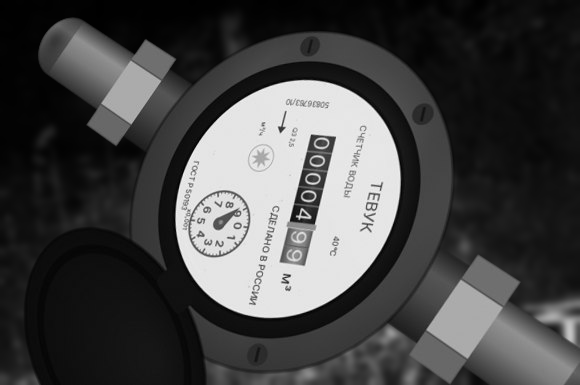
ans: 4.998,m³
